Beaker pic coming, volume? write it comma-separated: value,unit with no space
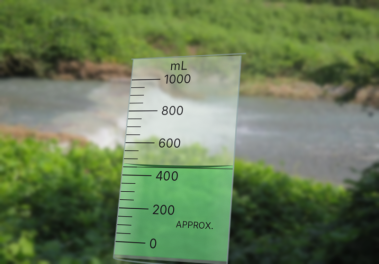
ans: 450,mL
